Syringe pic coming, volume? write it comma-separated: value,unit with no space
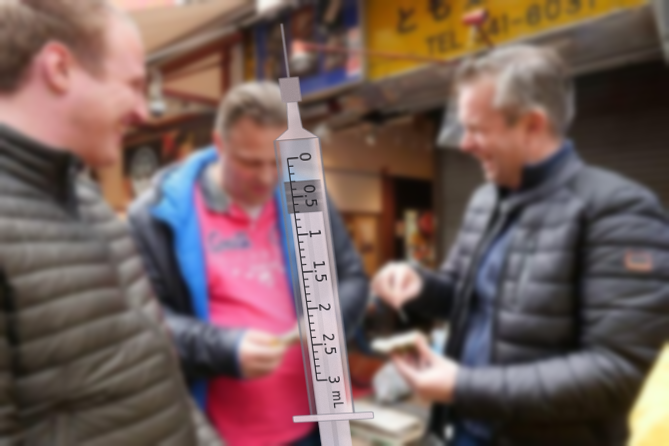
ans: 0.3,mL
